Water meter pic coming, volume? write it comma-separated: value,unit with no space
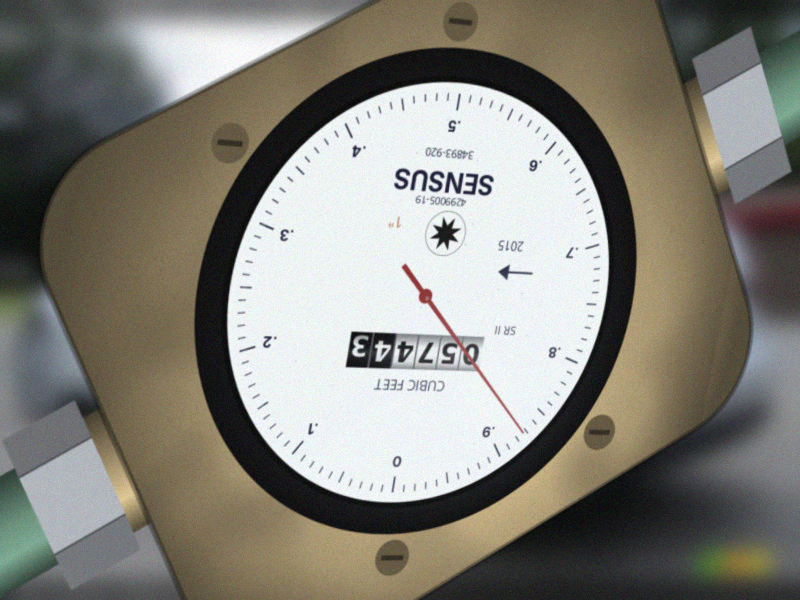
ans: 57442.87,ft³
